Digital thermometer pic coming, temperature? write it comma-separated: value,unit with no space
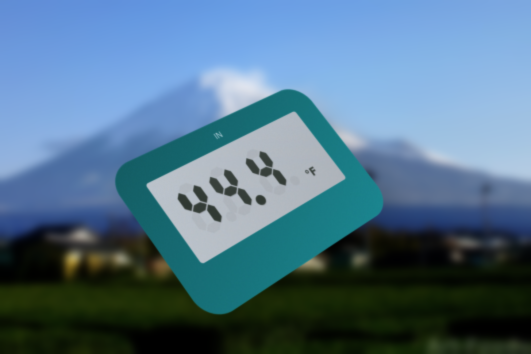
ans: 44.4,°F
